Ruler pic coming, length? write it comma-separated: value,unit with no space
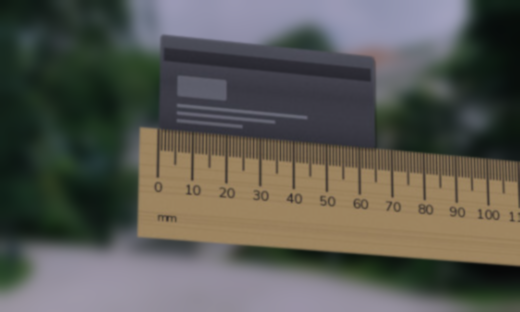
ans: 65,mm
